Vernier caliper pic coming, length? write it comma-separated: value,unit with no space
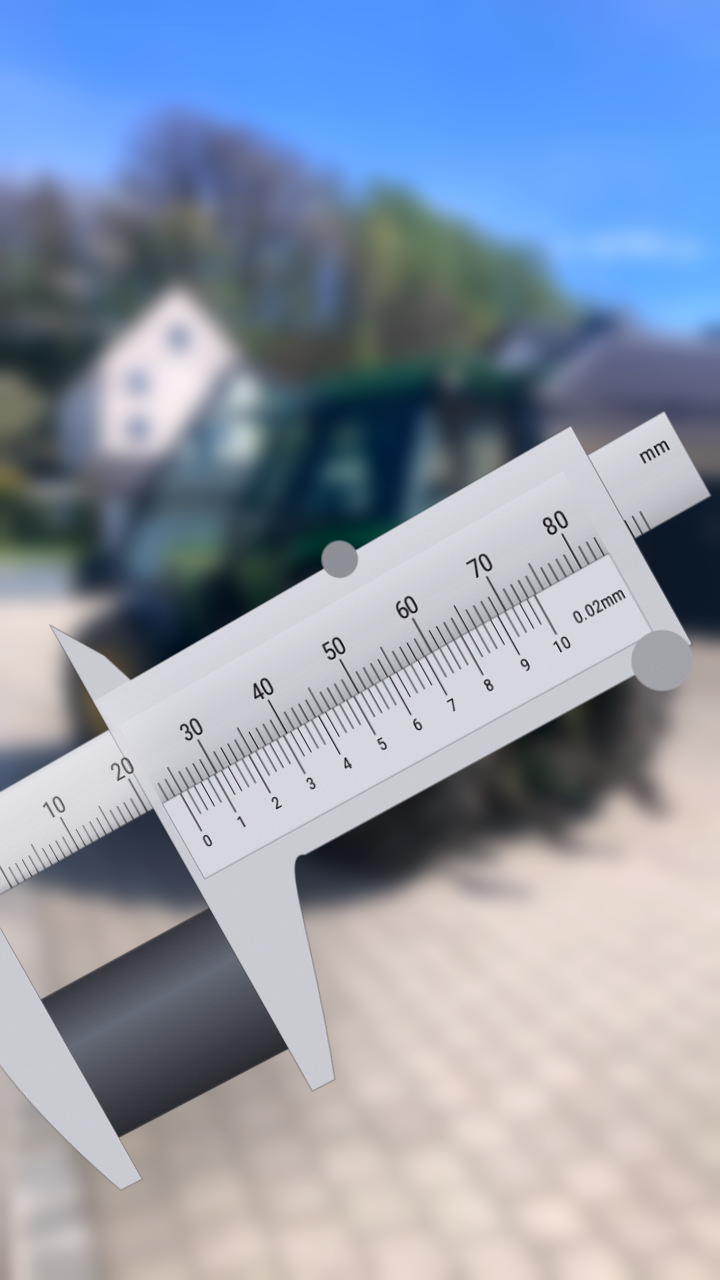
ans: 24.8,mm
